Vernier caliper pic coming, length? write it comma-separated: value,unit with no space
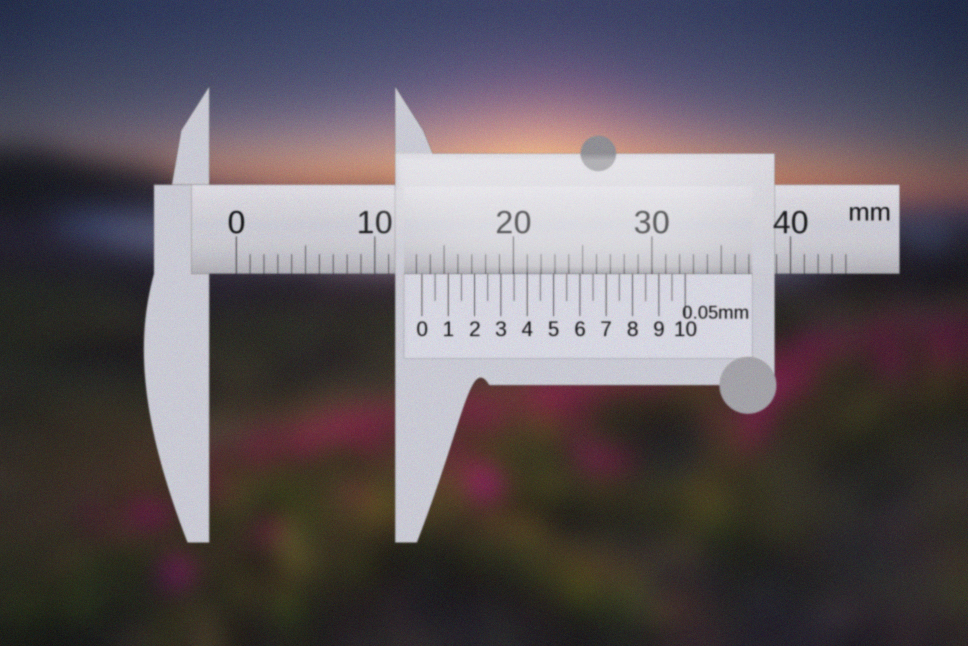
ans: 13.4,mm
